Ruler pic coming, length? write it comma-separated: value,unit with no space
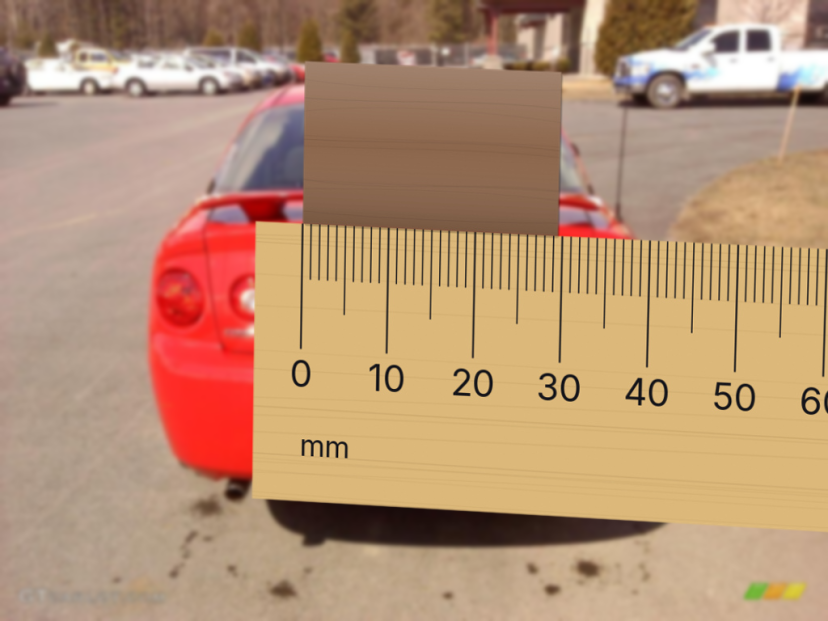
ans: 29.5,mm
